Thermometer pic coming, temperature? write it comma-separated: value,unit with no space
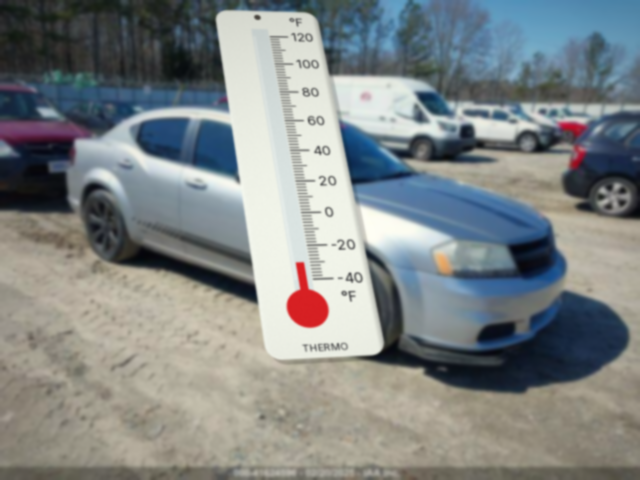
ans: -30,°F
